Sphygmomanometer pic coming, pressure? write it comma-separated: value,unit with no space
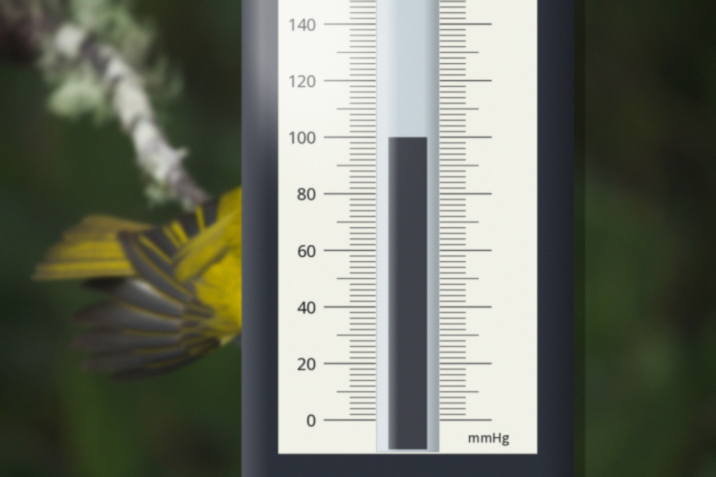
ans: 100,mmHg
